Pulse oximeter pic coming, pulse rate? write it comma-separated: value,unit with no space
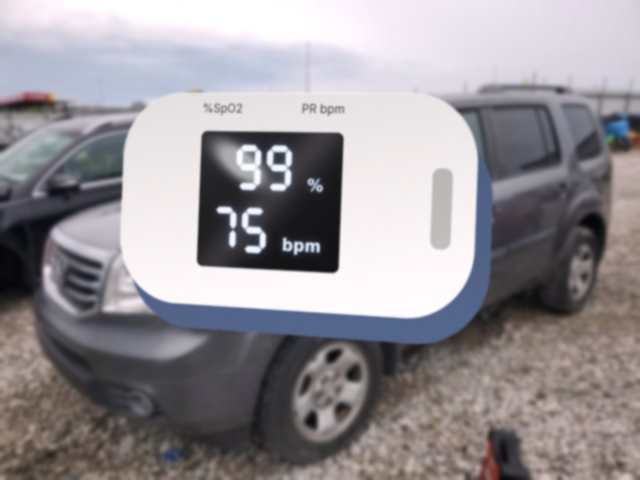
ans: 75,bpm
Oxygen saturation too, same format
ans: 99,%
